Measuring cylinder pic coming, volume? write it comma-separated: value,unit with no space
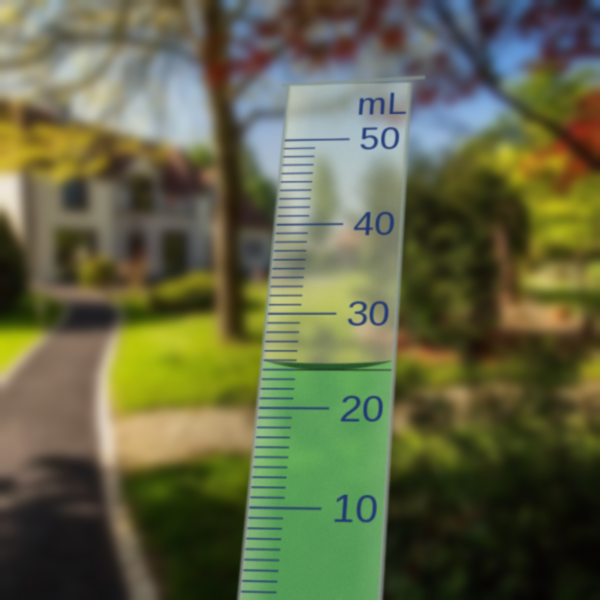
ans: 24,mL
